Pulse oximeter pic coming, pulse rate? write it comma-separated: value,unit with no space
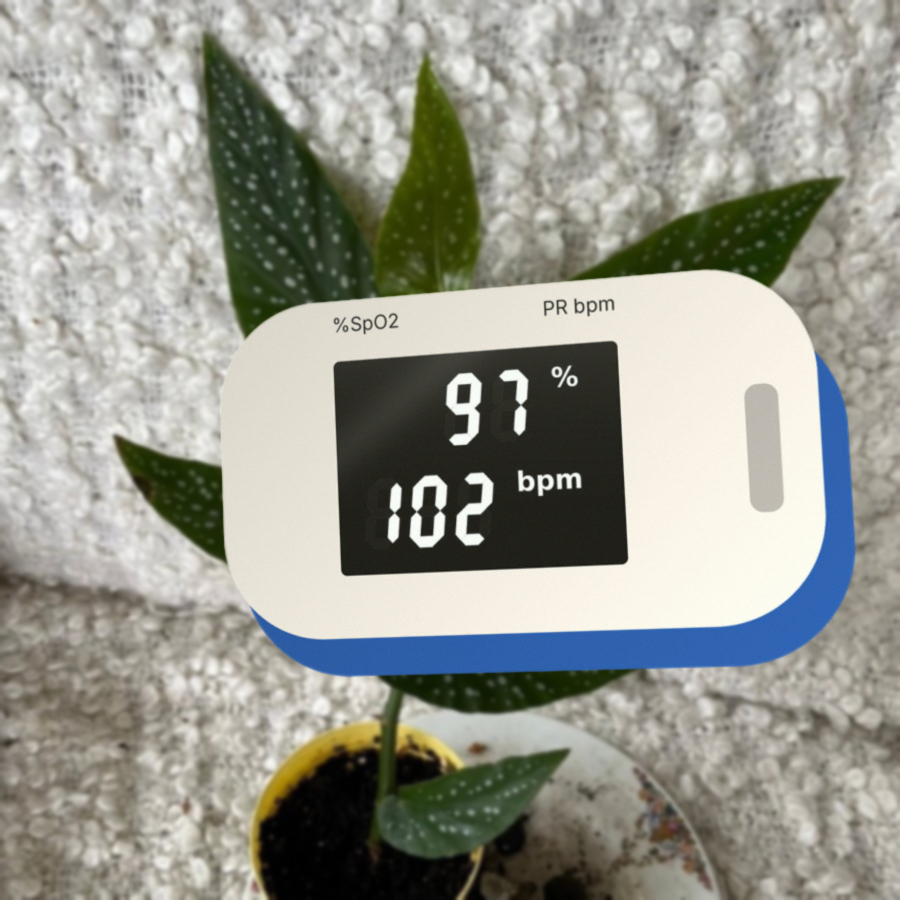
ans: 102,bpm
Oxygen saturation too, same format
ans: 97,%
